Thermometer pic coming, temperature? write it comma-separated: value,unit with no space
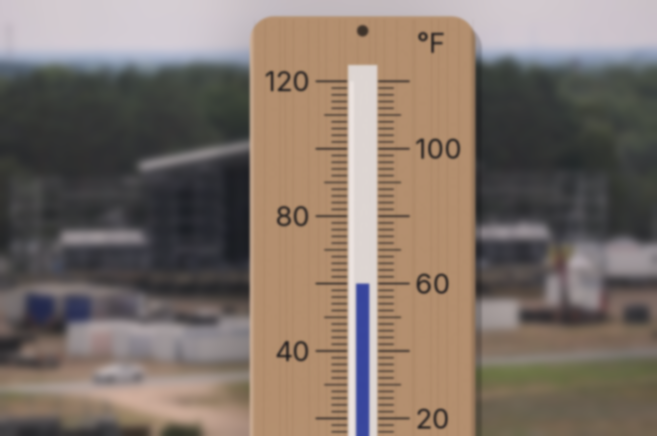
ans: 60,°F
